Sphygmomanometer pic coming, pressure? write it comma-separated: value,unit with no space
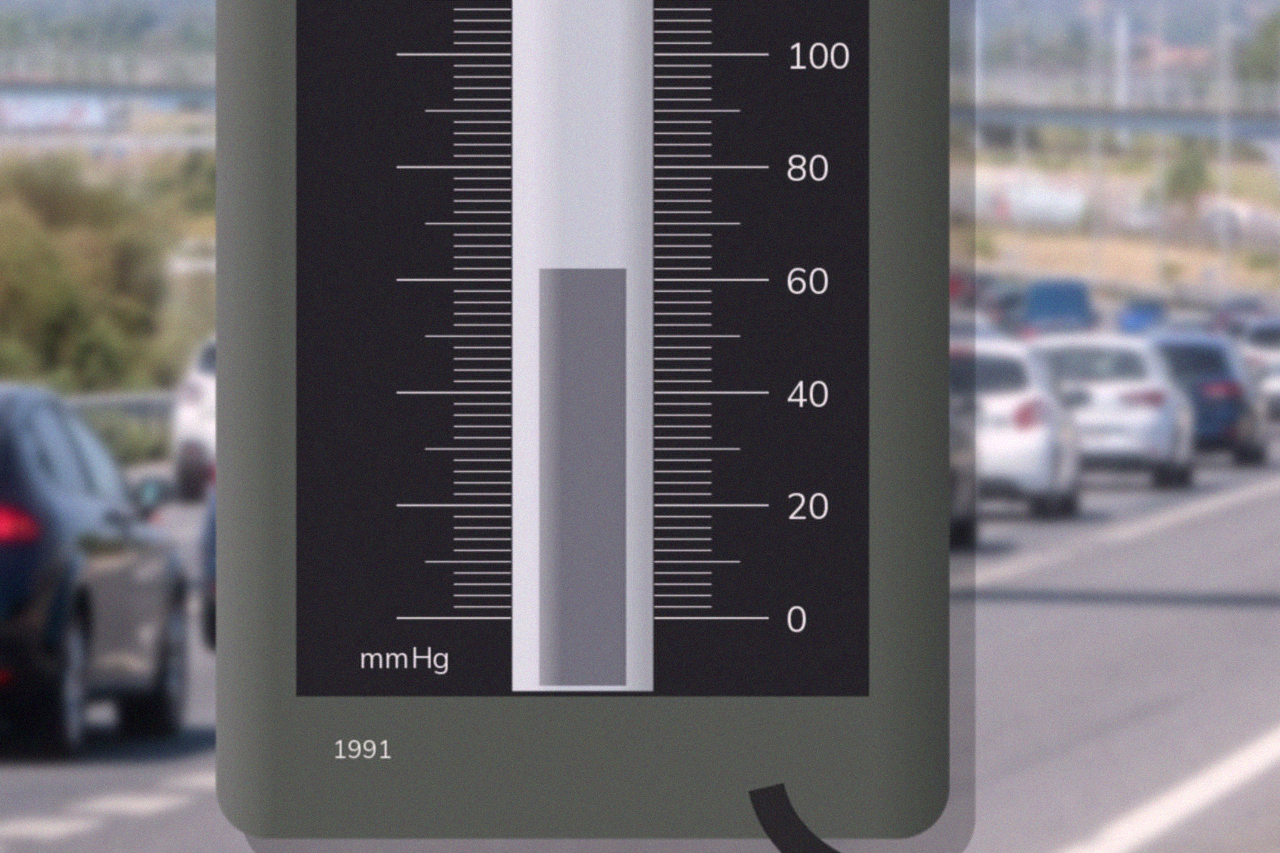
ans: 62,mmHg
